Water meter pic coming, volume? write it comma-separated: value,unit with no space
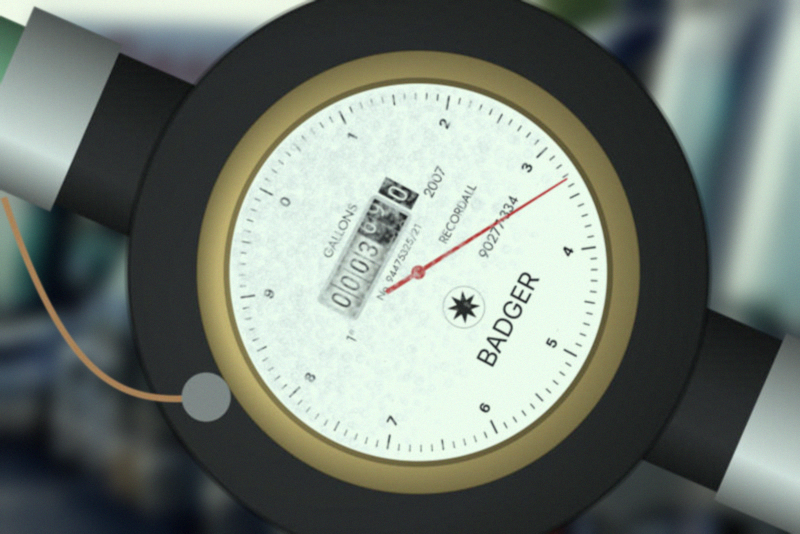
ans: 3693.3,gal
